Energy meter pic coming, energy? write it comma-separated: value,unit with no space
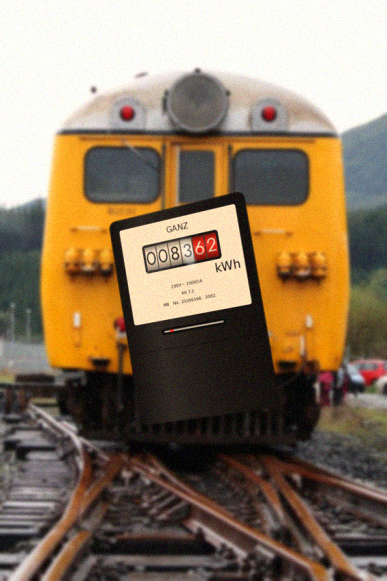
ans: 83.62,kWh
